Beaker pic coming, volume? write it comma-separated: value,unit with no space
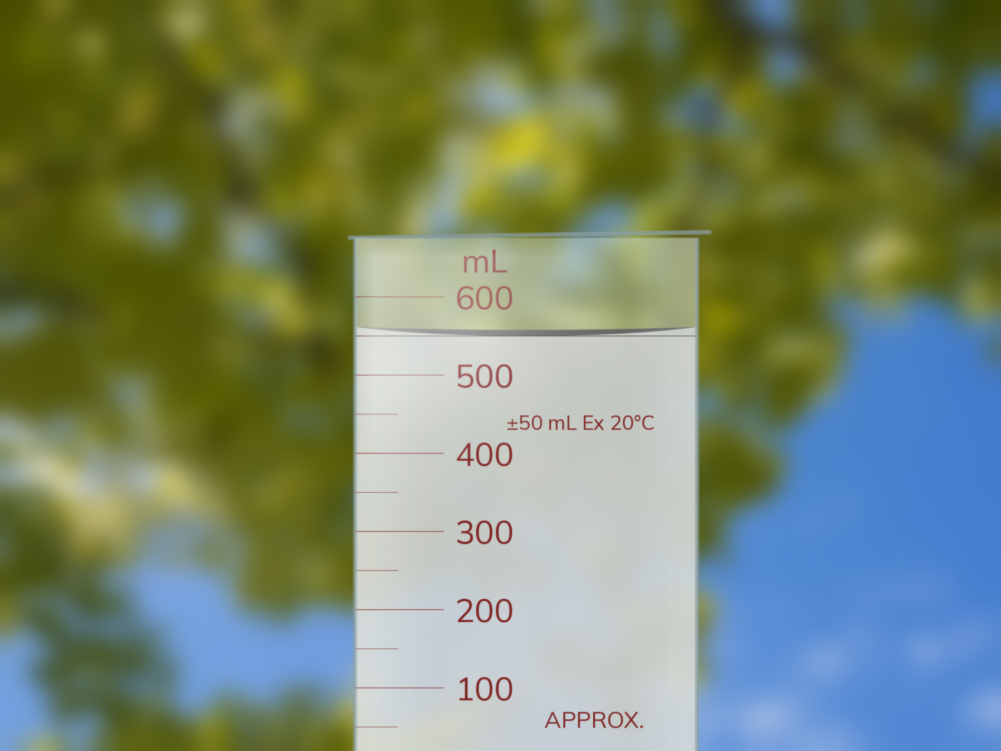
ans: 550,mL
